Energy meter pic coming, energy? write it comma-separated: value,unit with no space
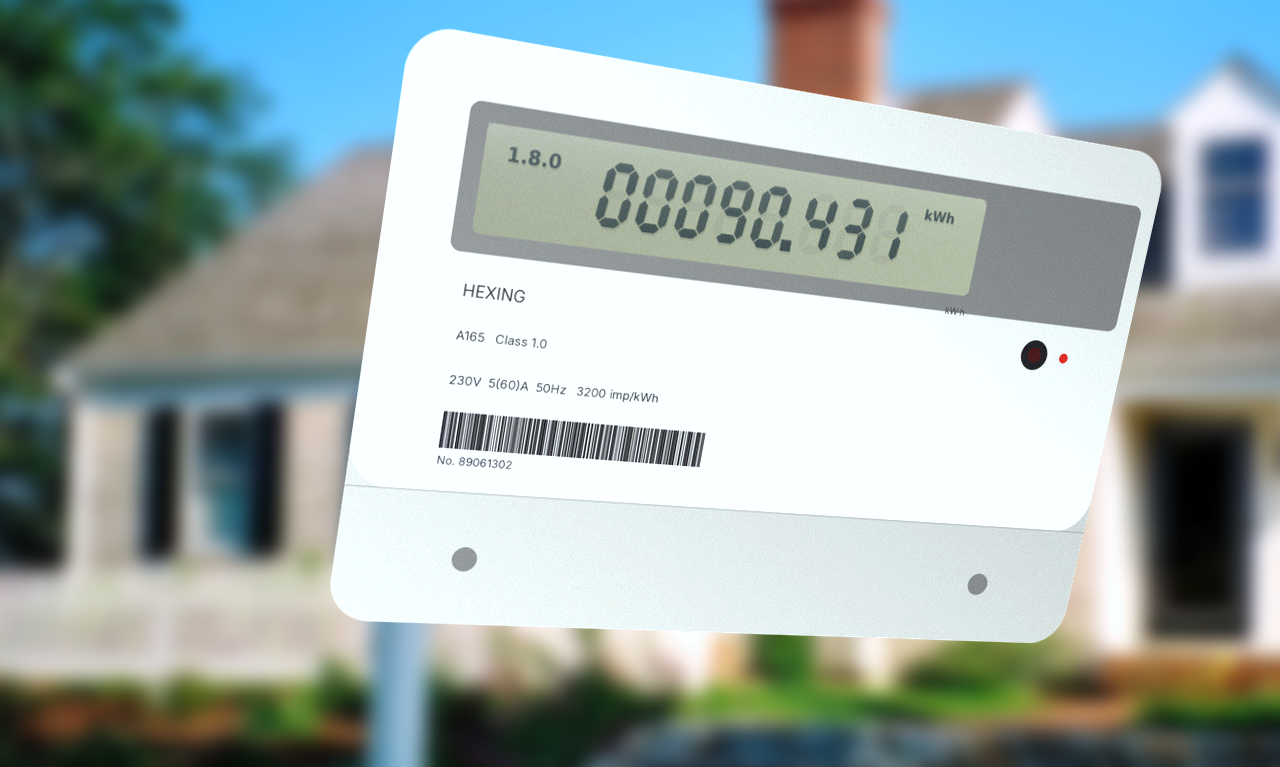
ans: 90.431,kWh
